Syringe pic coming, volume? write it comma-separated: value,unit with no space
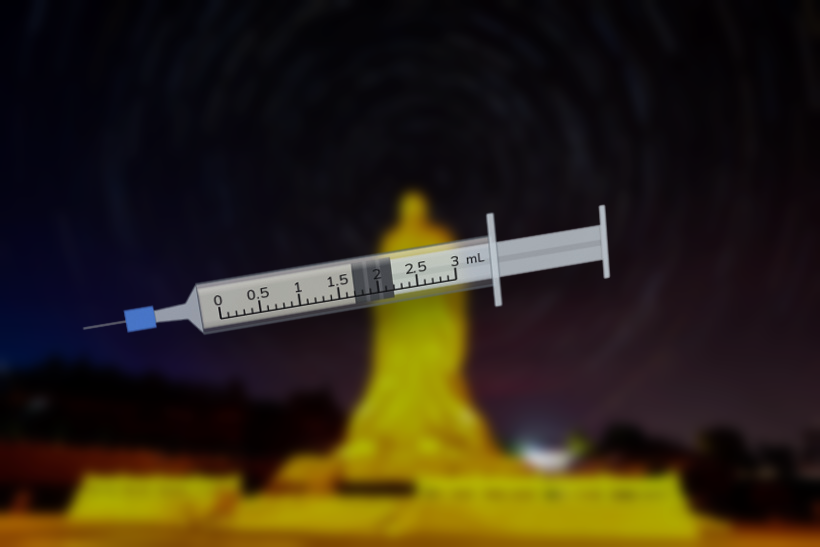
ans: 1.7,mL
